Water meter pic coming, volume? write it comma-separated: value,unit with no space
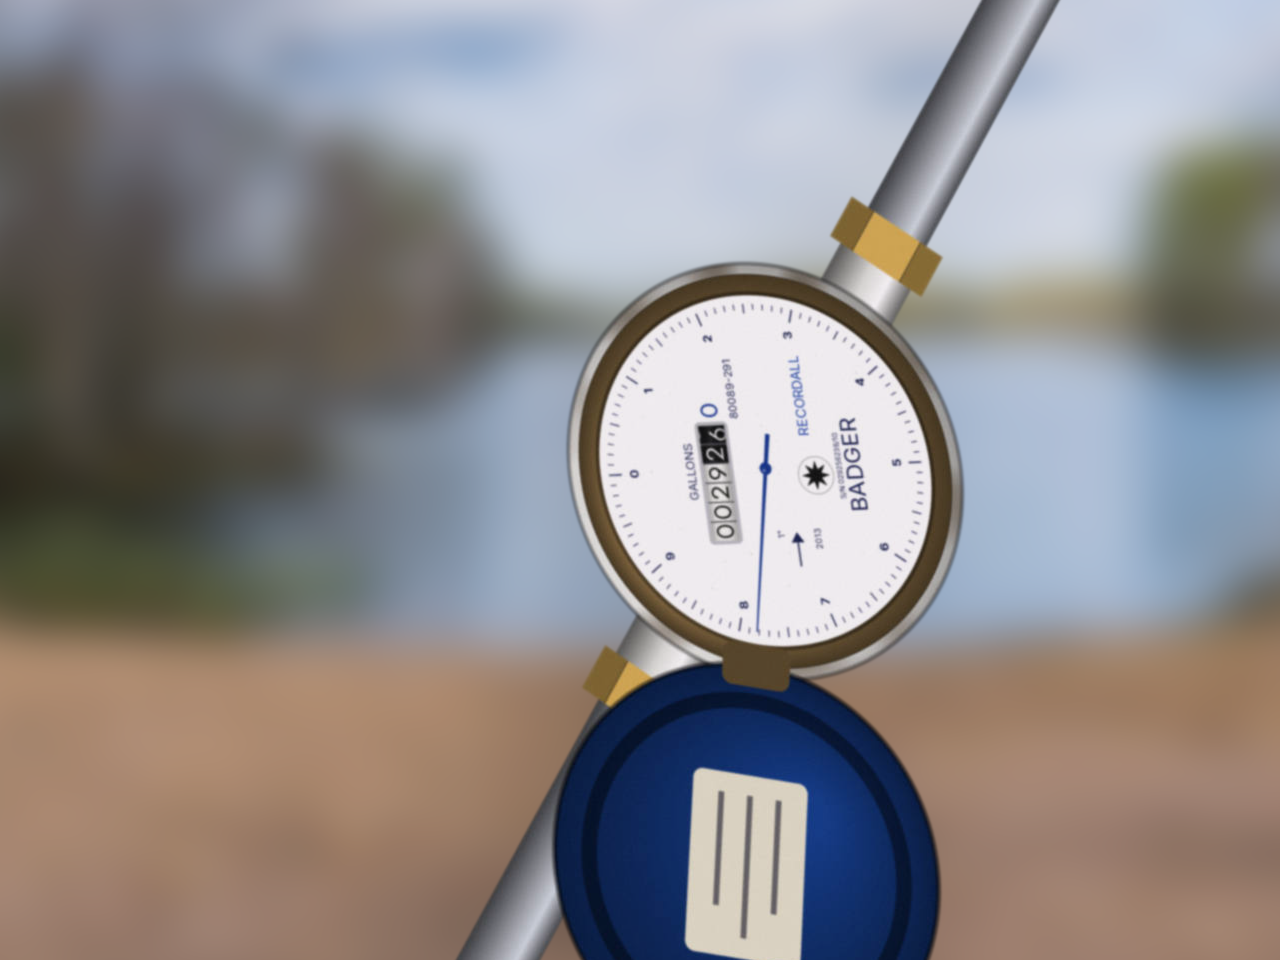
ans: 29257.8,gal
